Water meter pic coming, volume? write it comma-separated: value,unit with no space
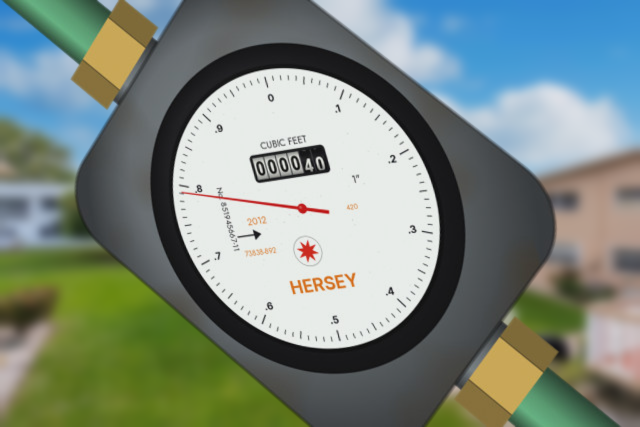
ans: 39.79,ft³
